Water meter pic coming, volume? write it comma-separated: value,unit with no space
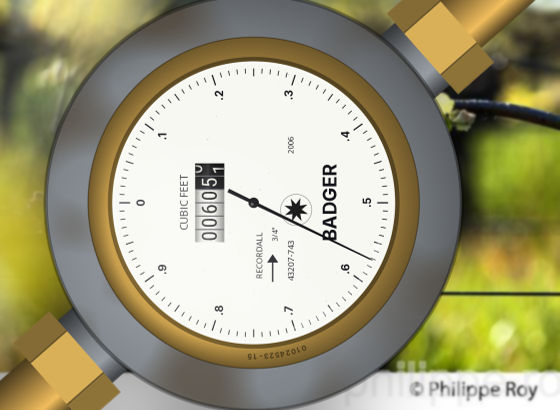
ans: 6050.57,ft³
